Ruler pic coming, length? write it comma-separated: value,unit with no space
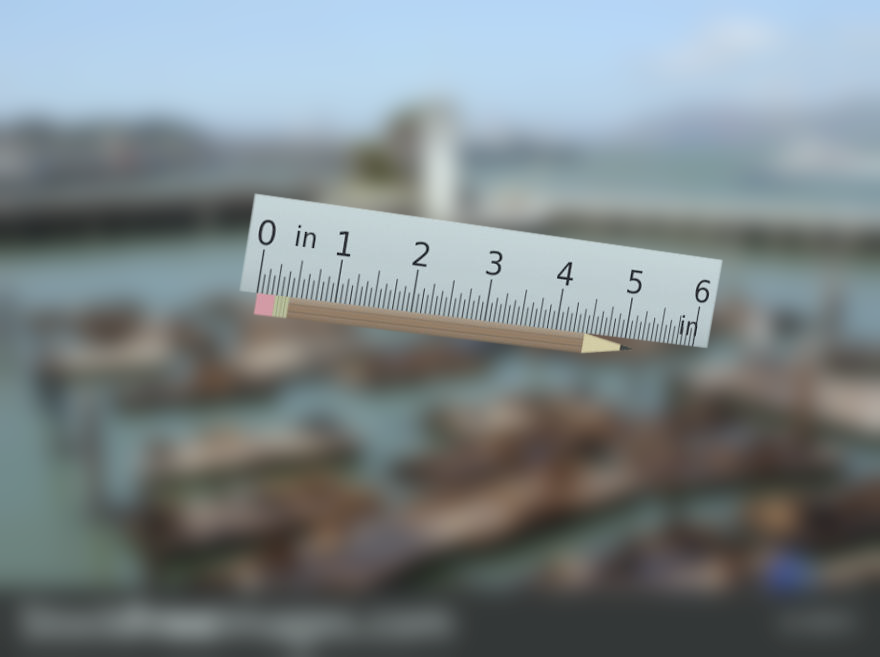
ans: 5.125,in
